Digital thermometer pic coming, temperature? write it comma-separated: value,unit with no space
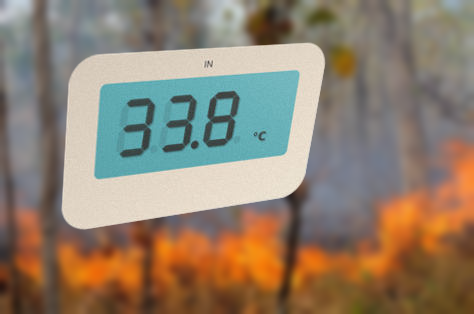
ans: 33.8,°C
